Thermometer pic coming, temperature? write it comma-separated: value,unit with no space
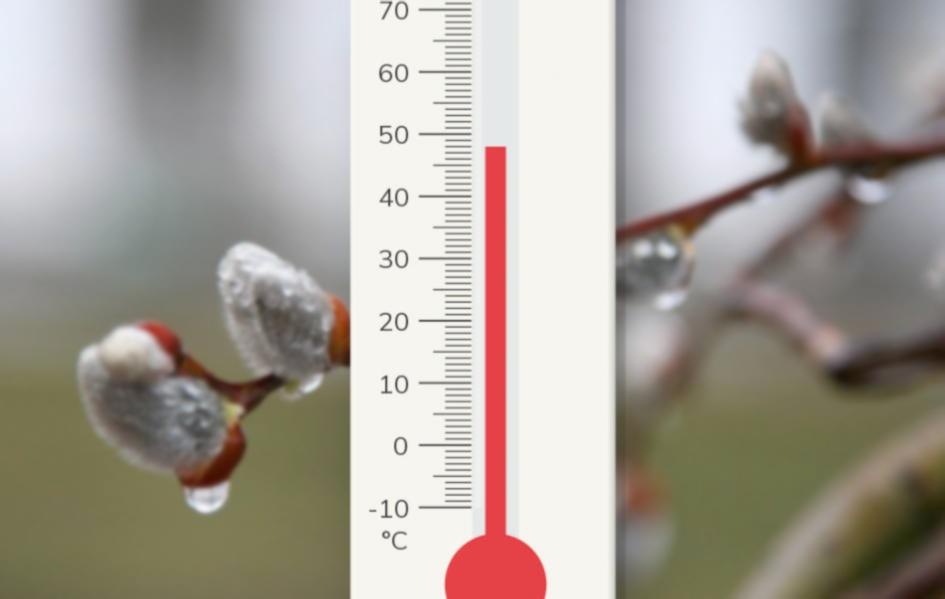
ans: 48,°C
